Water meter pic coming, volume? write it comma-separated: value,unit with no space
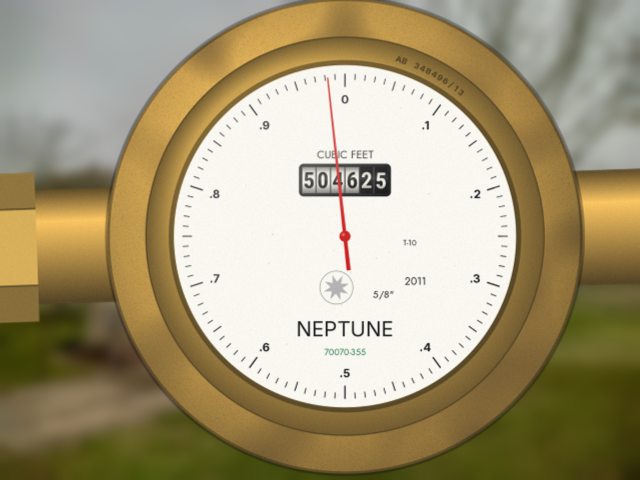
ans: 504624.98,ft³
